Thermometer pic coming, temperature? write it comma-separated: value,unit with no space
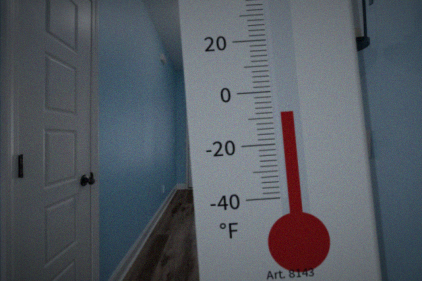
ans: -8,°F
